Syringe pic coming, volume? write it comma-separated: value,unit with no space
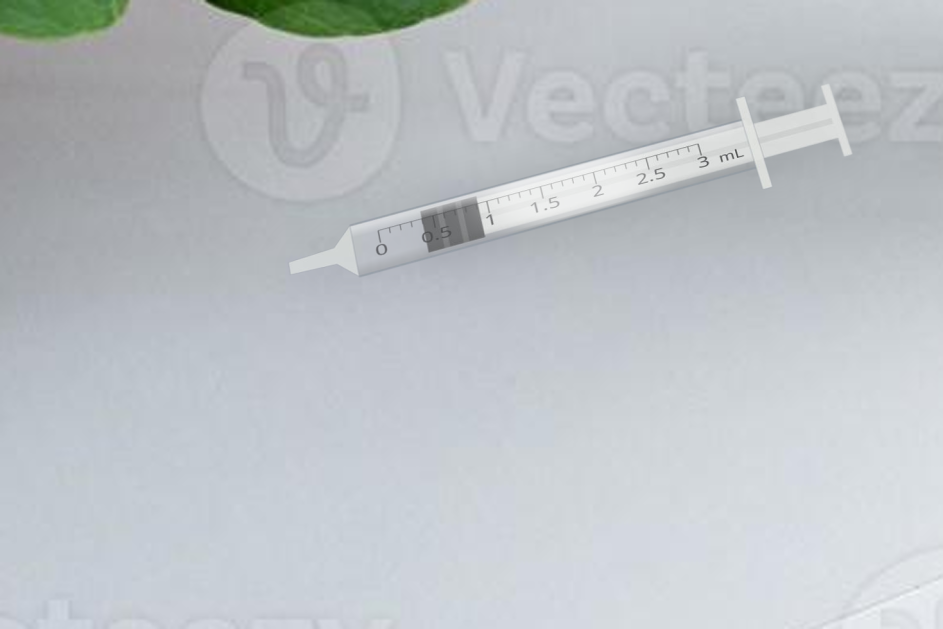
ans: 0.4,mL
